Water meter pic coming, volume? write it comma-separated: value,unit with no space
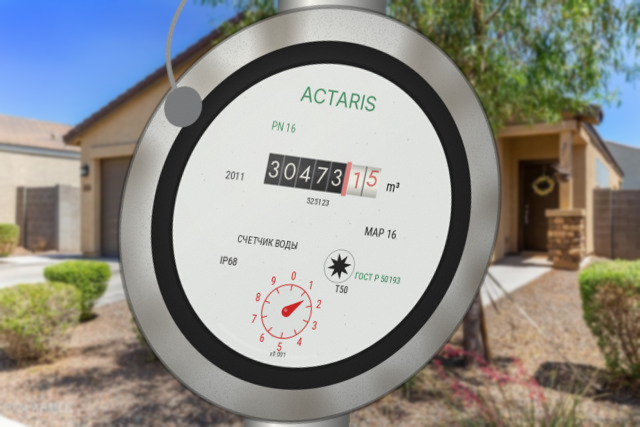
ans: 30473.151,m³
